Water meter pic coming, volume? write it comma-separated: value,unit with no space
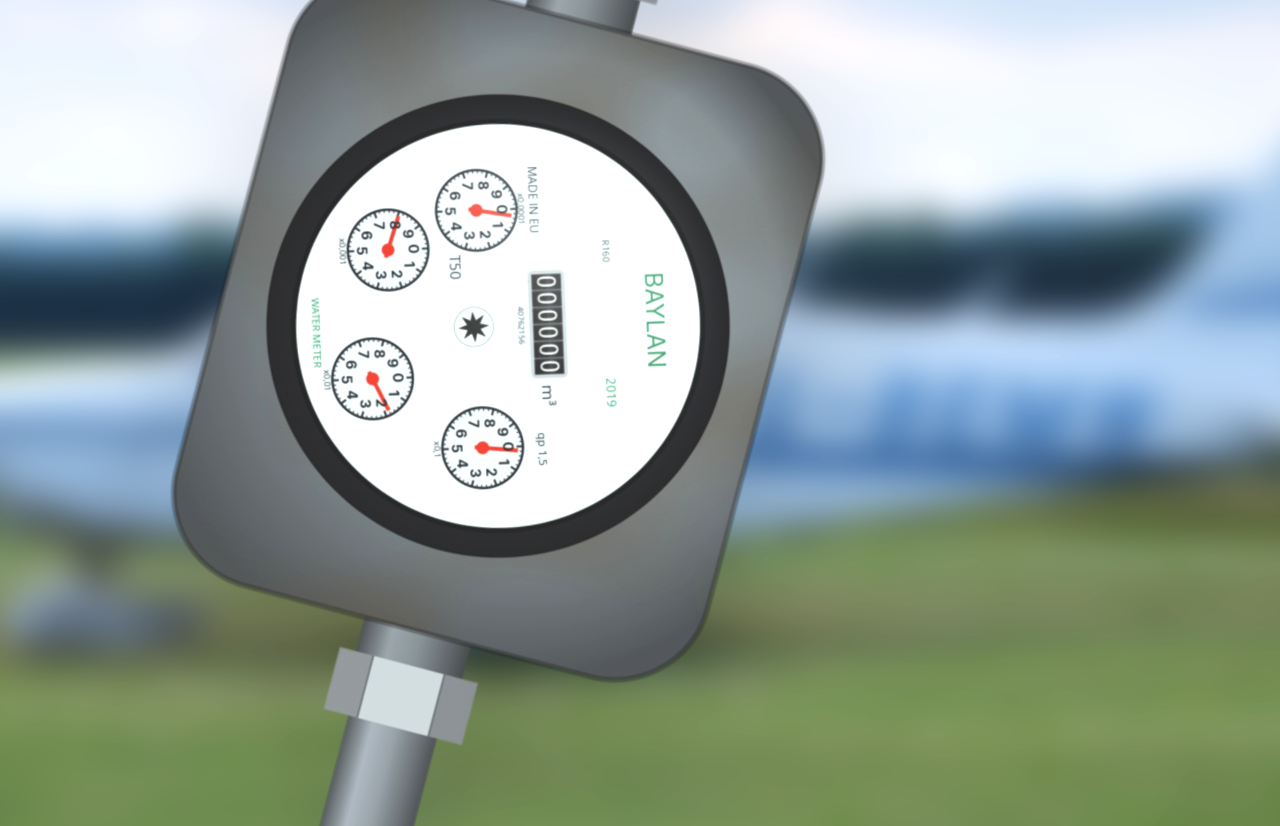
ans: 0.0180,m³
